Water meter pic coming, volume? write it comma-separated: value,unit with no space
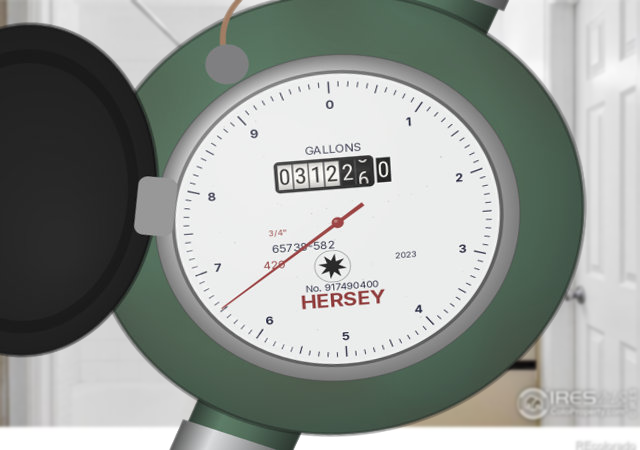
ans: 312256.5,gal
